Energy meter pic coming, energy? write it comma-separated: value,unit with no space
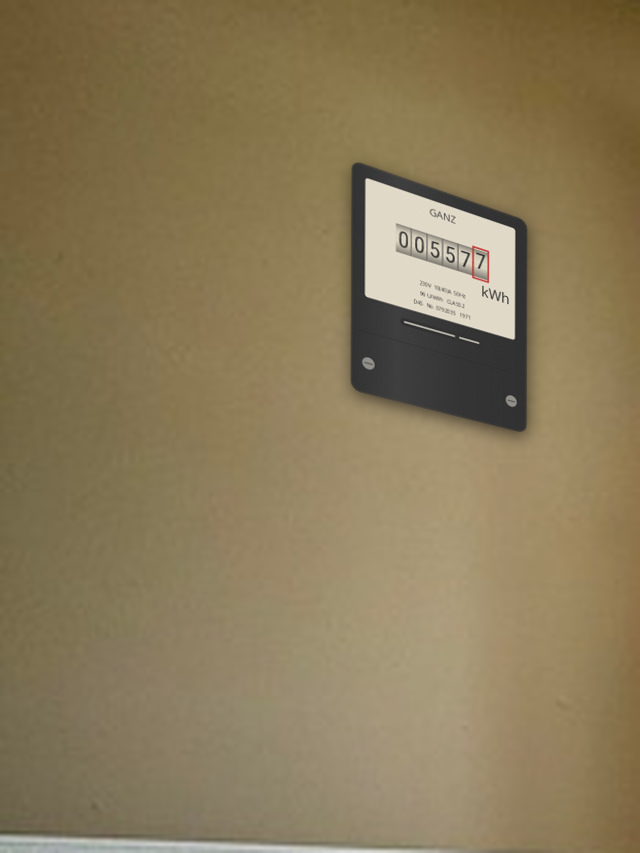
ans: 557.7,kWh
